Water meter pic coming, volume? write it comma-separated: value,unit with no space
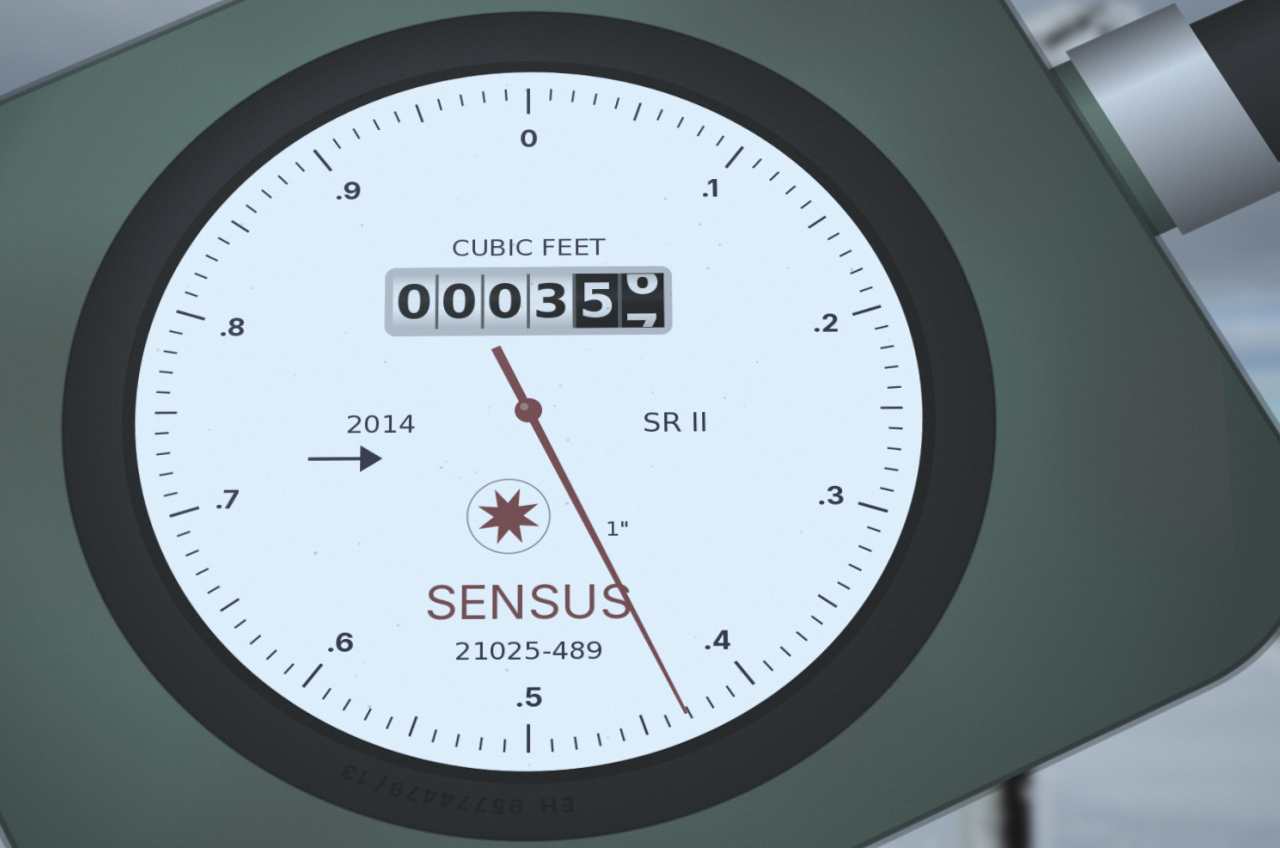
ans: 356.43,ft³
